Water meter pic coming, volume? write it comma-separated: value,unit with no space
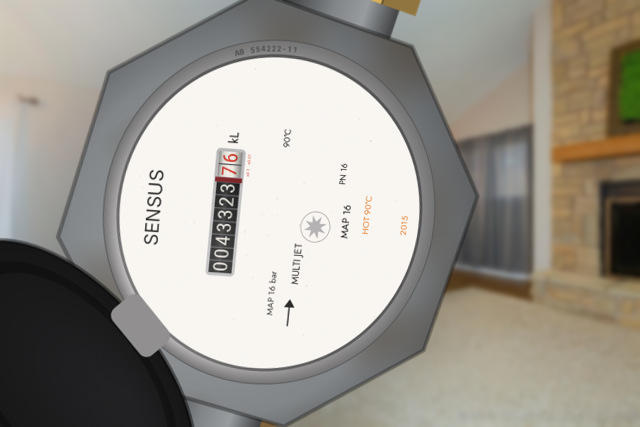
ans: 43323.76,kL
